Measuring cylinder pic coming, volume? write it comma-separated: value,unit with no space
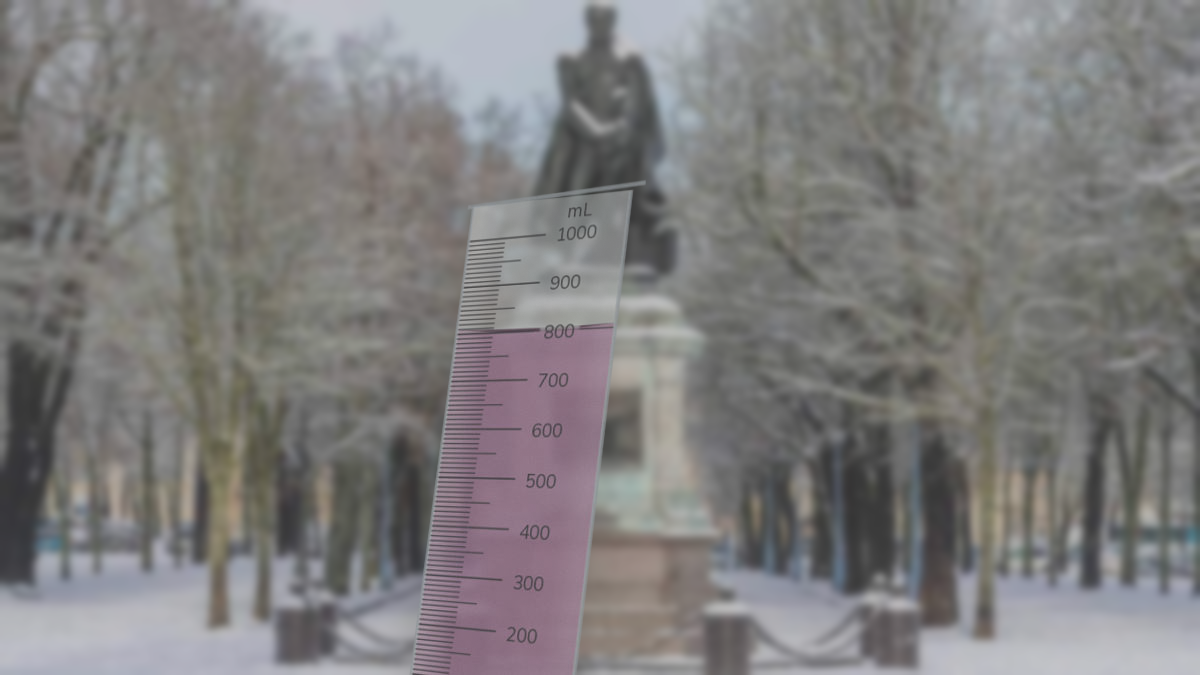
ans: 800,mL
